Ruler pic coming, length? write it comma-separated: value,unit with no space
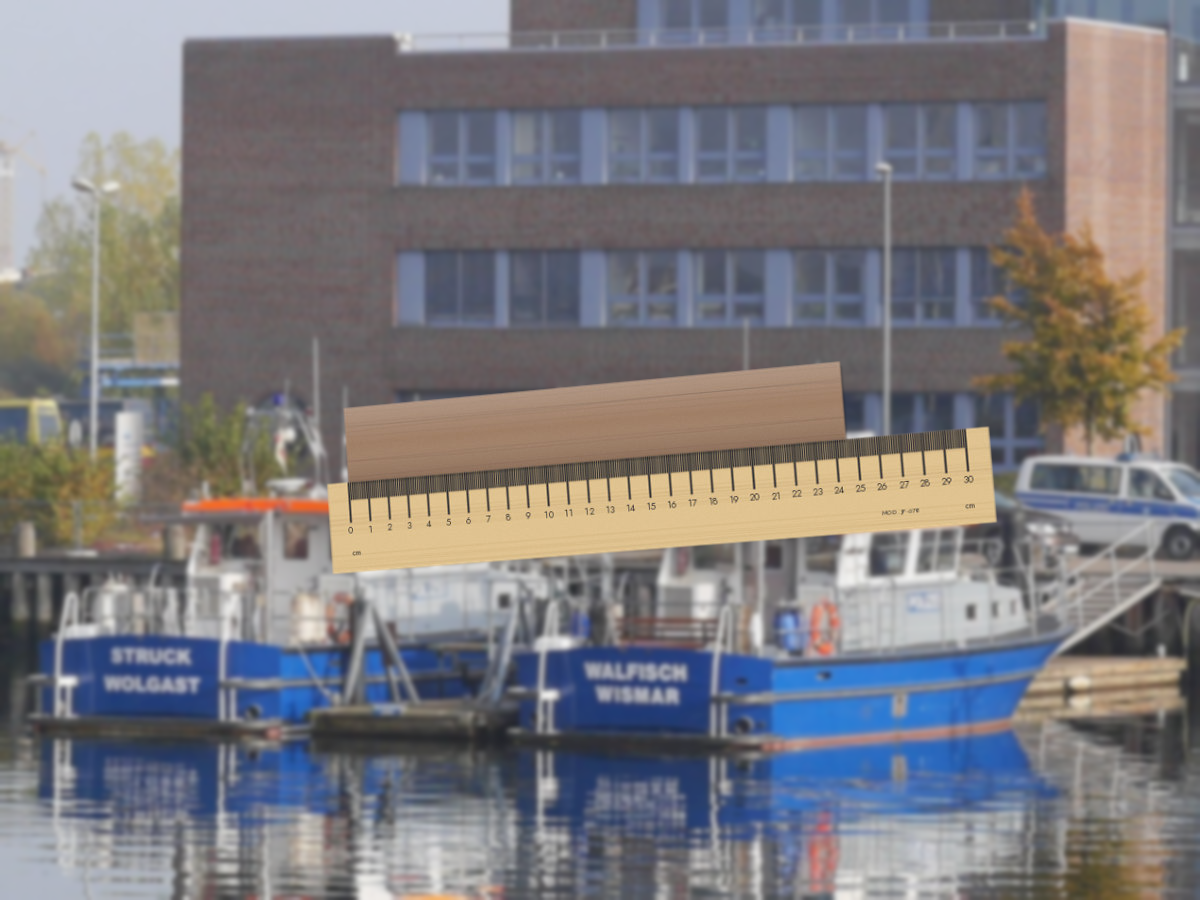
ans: 24.5,cm
